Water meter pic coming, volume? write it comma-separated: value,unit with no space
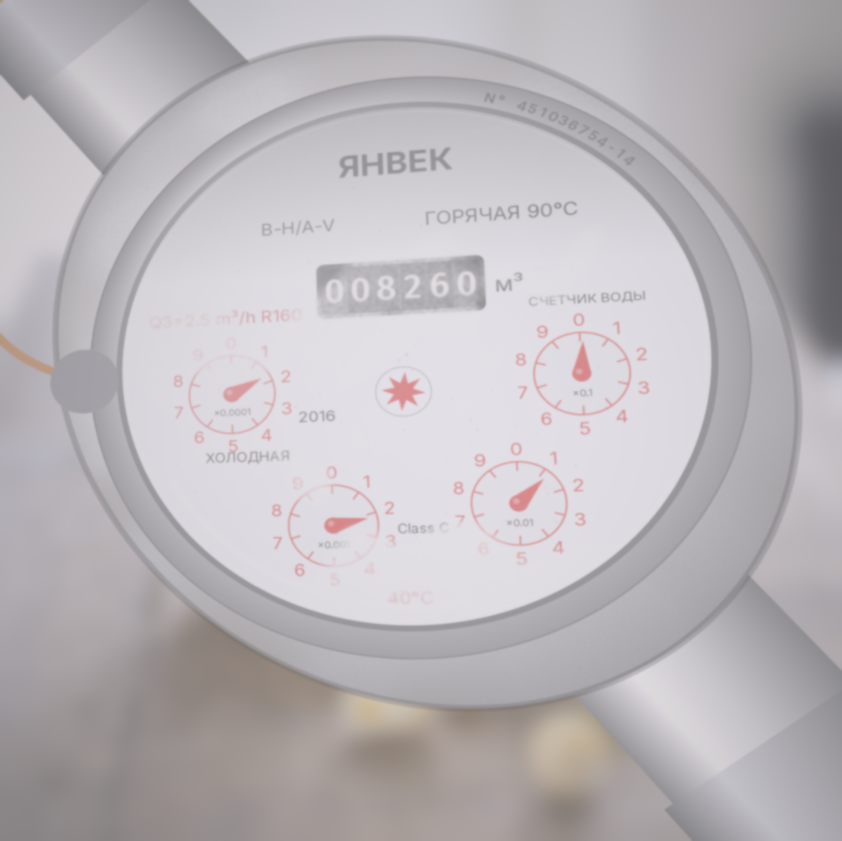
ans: 8260.0121,m³
